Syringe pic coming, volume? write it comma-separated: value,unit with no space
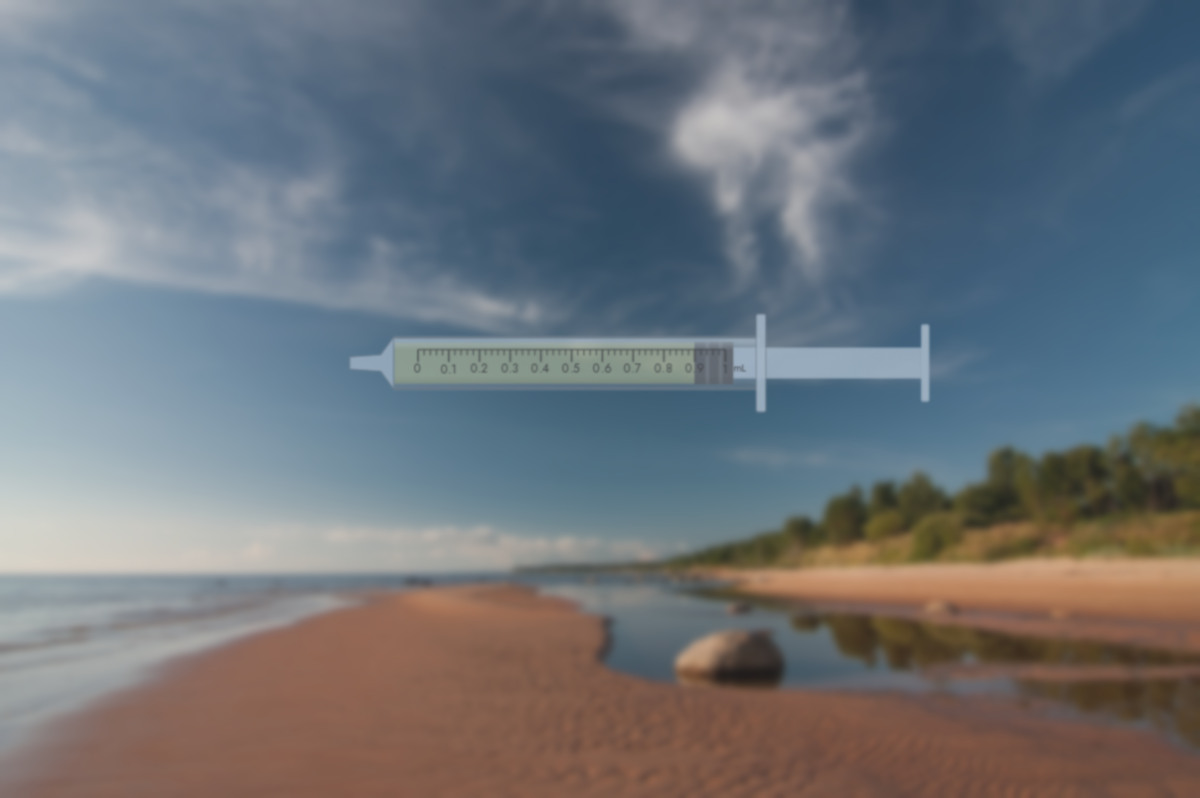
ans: 0.9,mL
